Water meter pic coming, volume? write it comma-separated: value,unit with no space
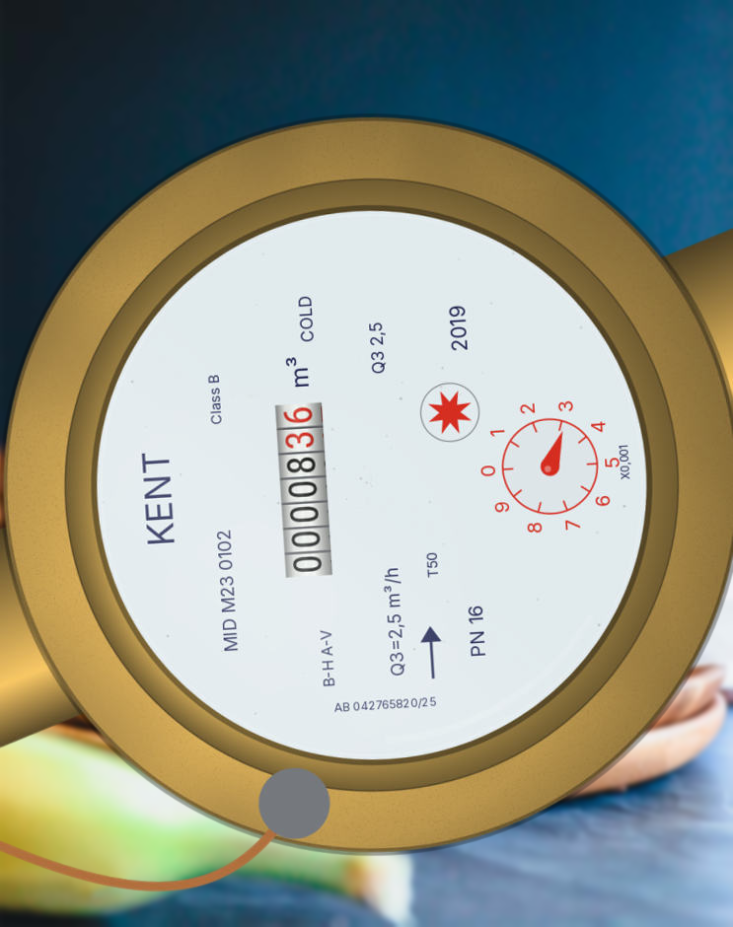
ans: 8.363,m³
